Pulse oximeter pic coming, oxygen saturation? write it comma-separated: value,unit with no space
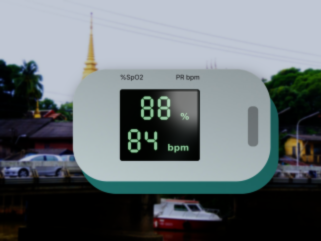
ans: 88,%
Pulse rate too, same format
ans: 84,bpm
